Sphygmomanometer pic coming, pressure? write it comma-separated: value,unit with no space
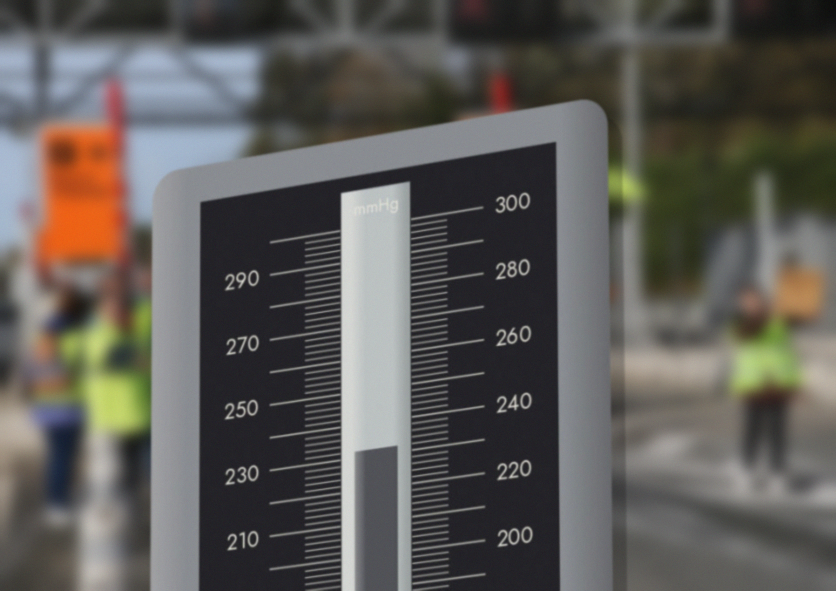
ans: 232,mmHg
